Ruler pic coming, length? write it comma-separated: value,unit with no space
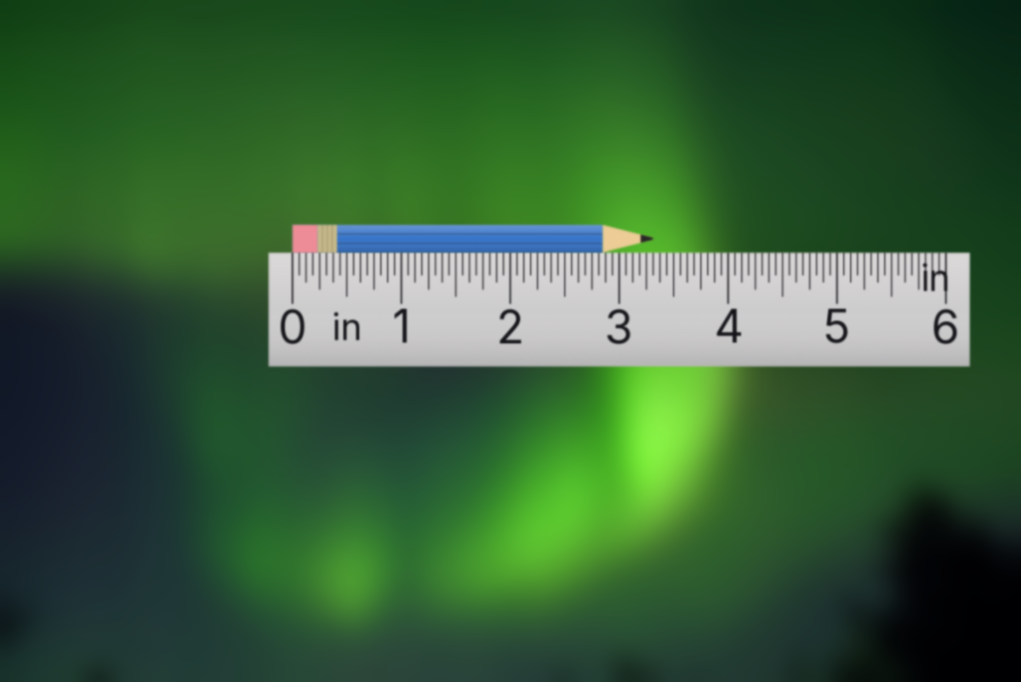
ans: 3.3125,in
